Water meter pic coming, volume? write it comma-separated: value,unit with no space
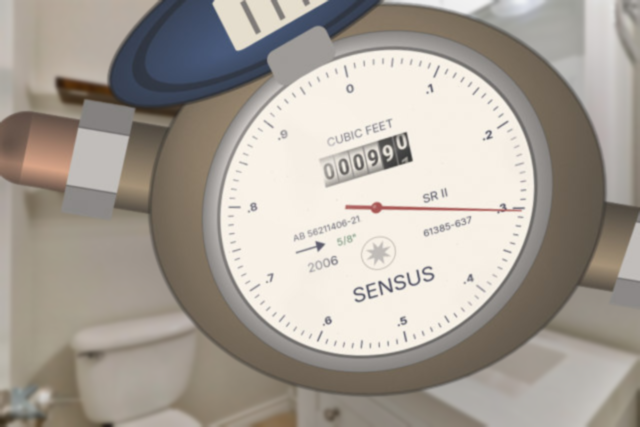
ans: 990.30,ft³
